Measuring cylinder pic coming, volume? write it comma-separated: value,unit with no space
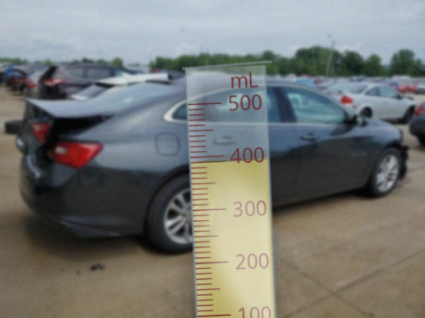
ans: 390,mL
